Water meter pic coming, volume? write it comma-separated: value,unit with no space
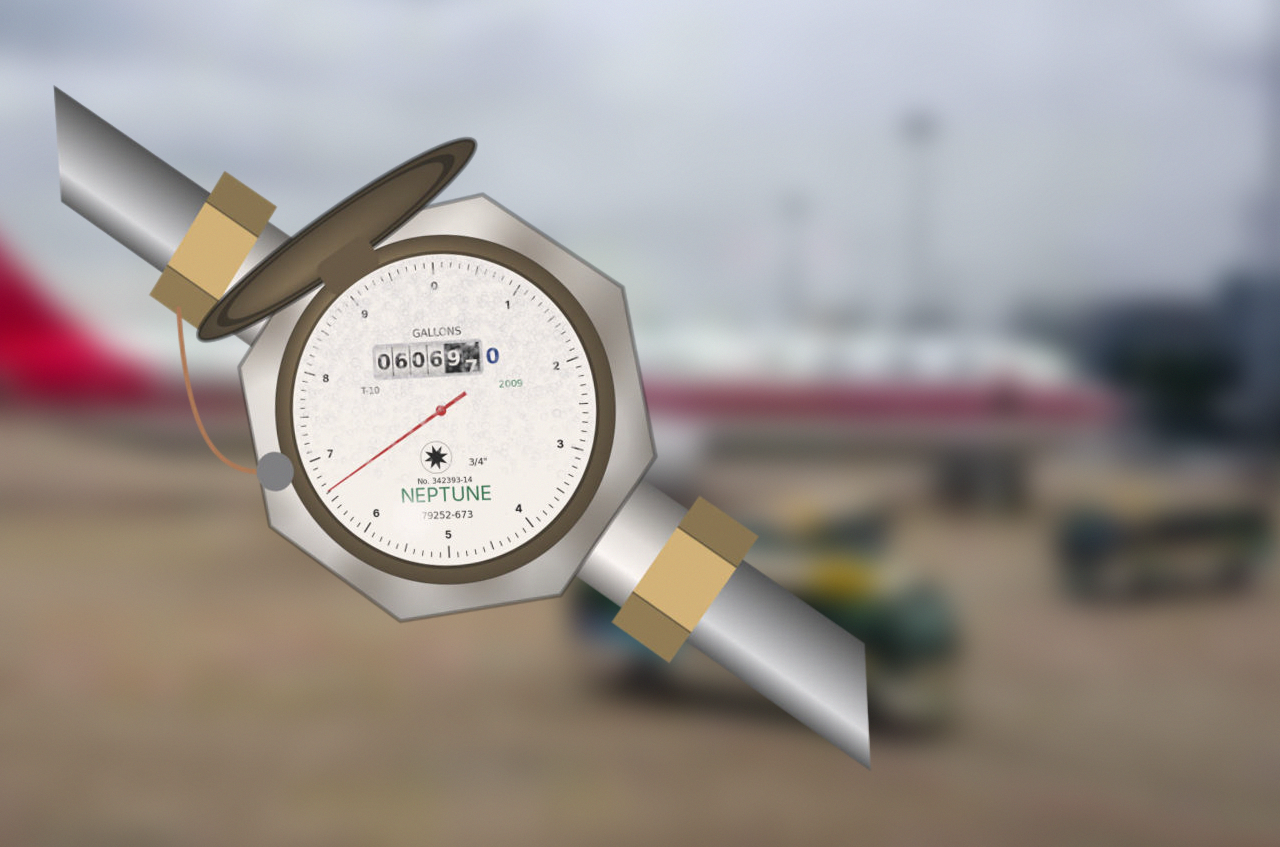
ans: 606966.6,gal
